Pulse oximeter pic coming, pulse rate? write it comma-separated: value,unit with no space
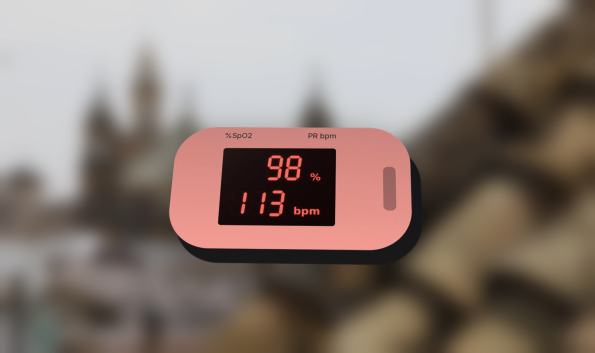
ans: 113,bpm
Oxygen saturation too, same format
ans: 98,%
